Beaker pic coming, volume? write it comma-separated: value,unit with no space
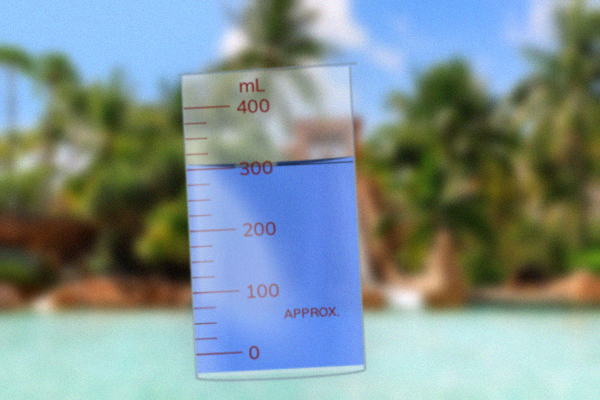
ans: 300,mL
